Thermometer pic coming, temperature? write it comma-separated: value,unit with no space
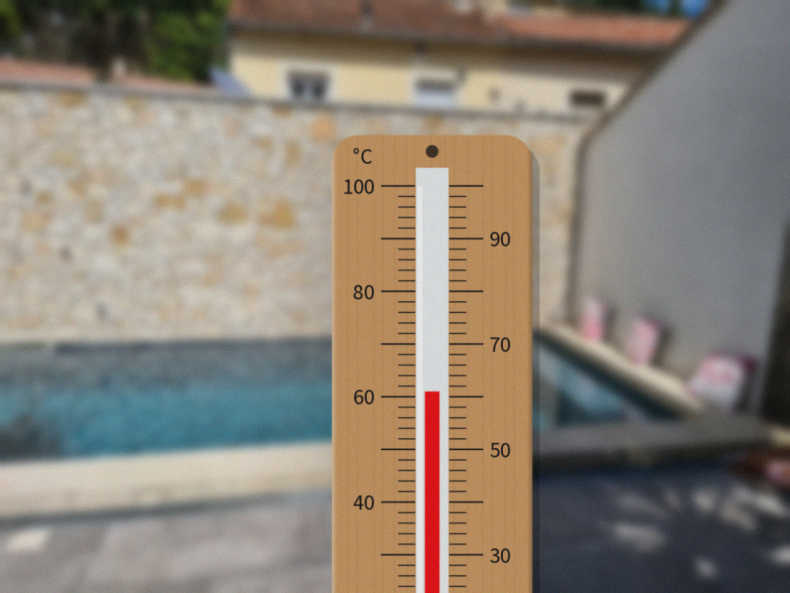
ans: 61,°C
